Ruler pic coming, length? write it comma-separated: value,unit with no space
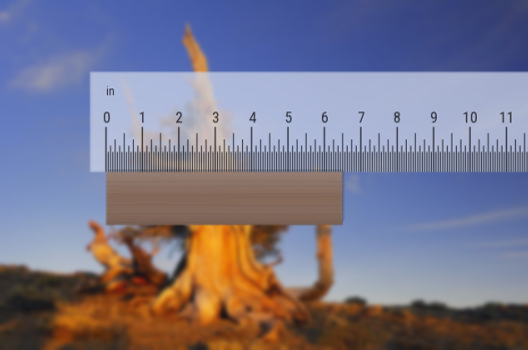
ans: 6.5,in
